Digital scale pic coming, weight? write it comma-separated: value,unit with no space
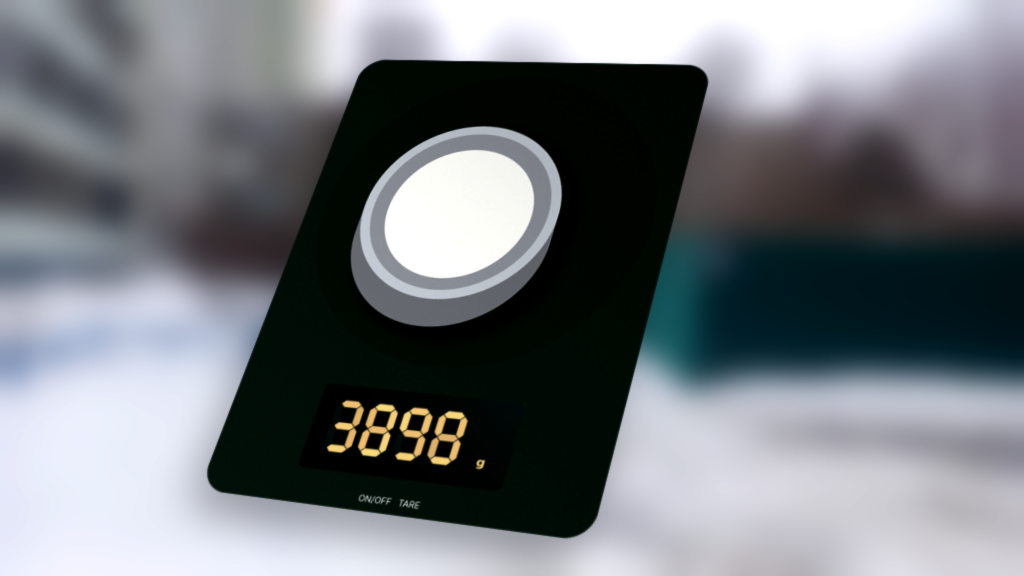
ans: 3898,g
